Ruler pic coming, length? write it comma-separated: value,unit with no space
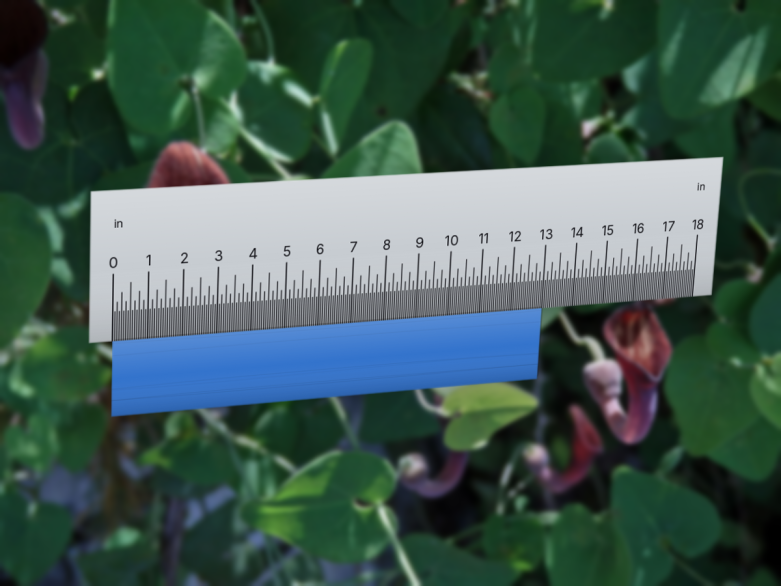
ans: 13,in
